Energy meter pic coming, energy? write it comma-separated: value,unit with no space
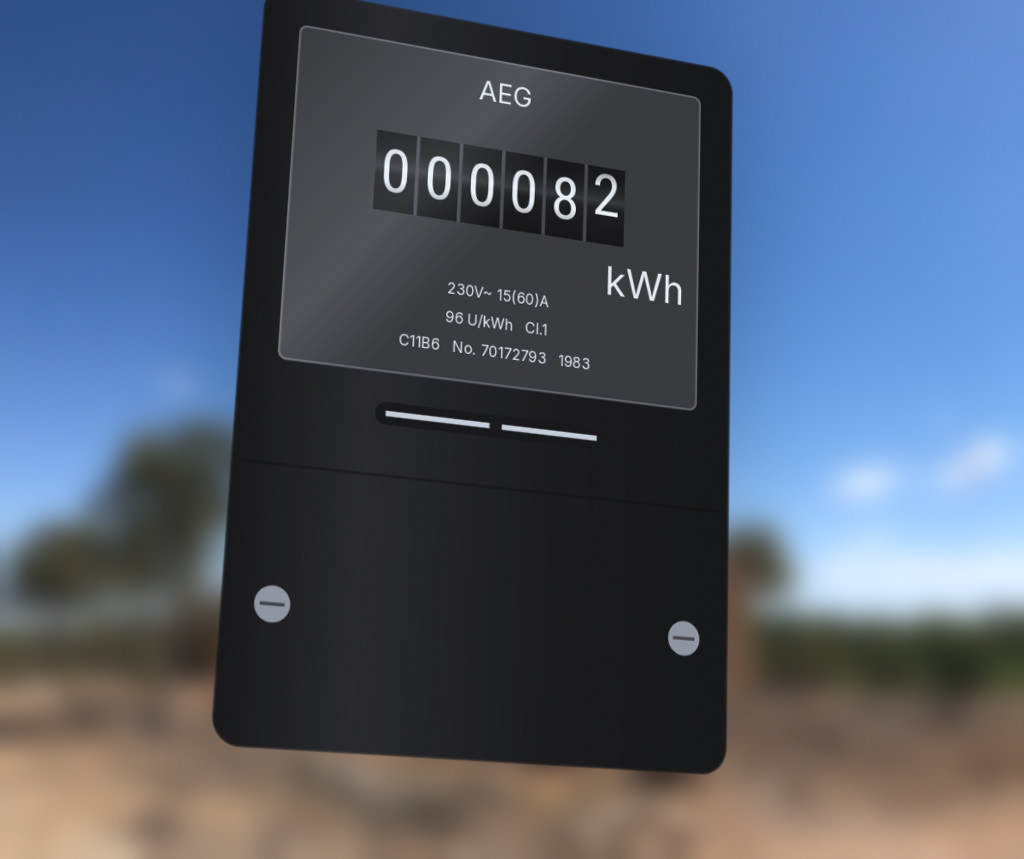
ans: 82,kWh
